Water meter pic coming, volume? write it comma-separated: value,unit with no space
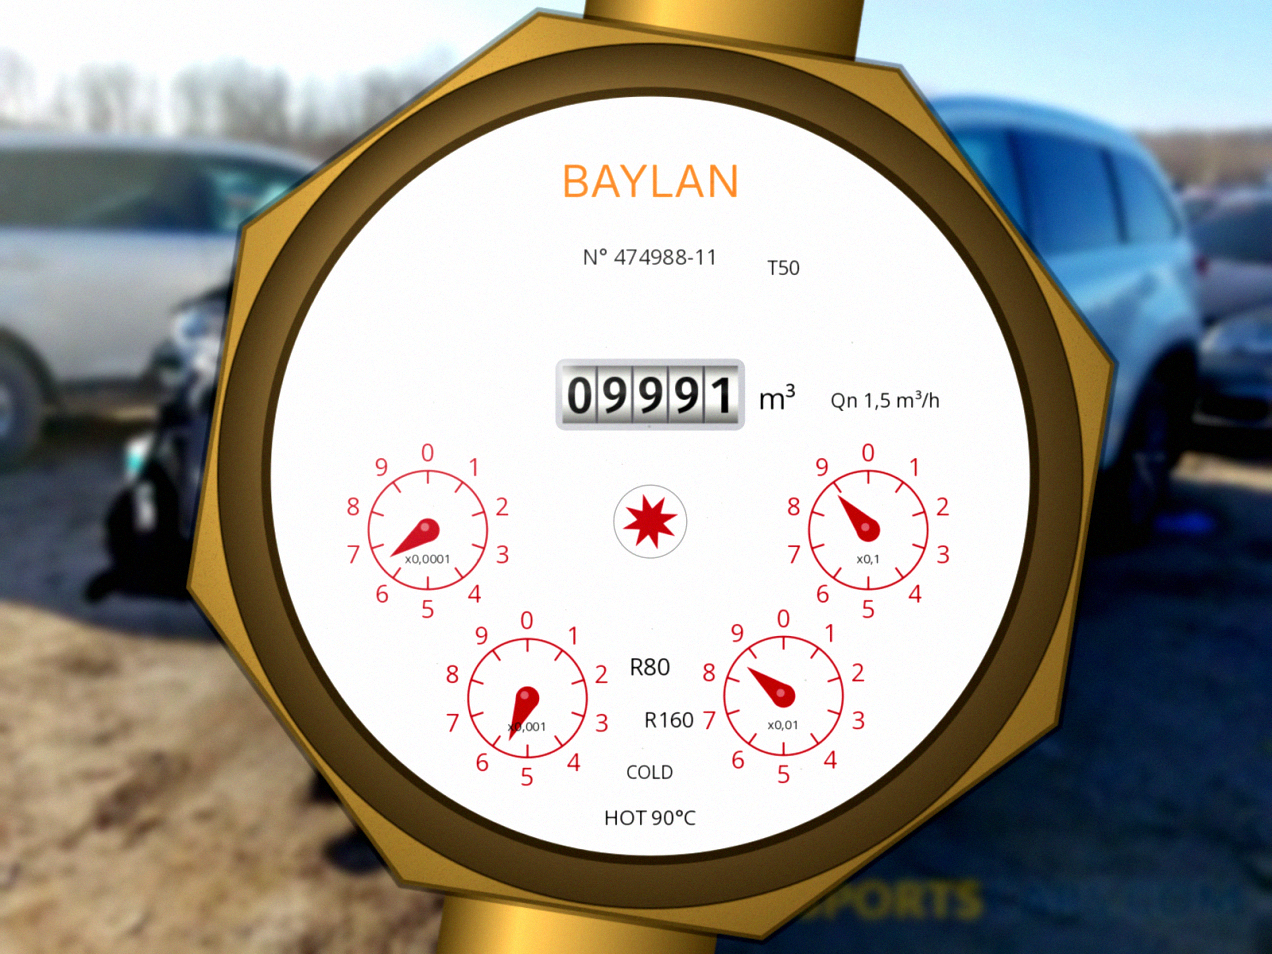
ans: 9991.8856,m³
